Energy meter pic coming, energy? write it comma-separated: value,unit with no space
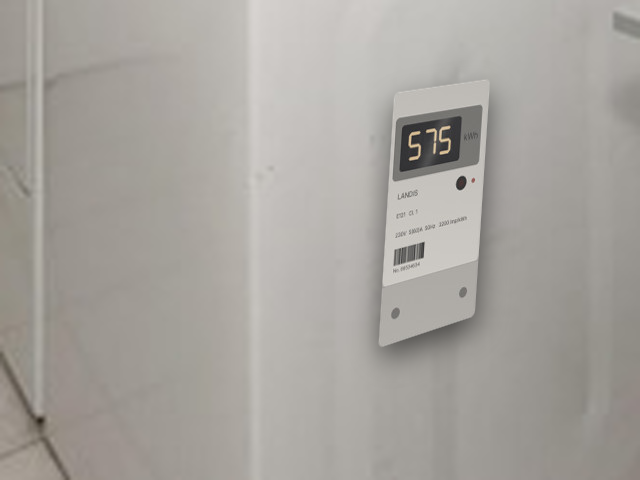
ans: 575,kWh
